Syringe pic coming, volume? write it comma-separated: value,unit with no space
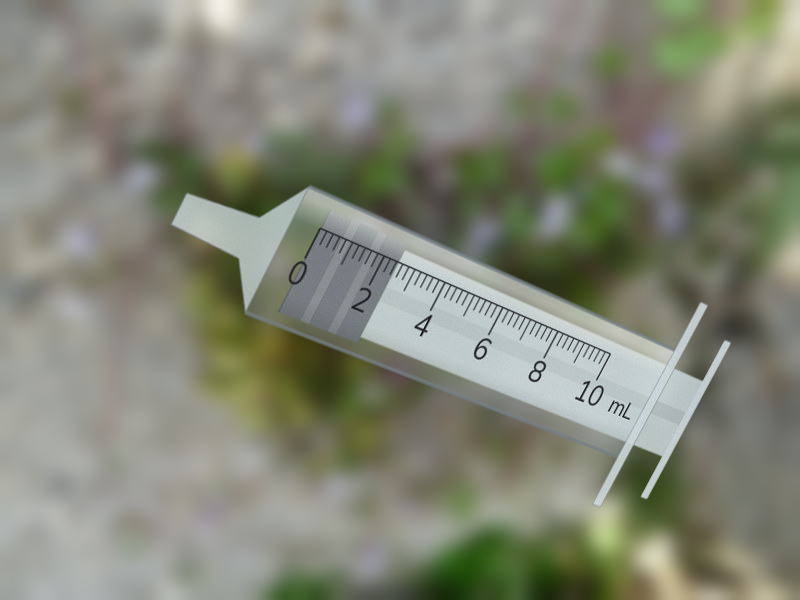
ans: 0,mL
